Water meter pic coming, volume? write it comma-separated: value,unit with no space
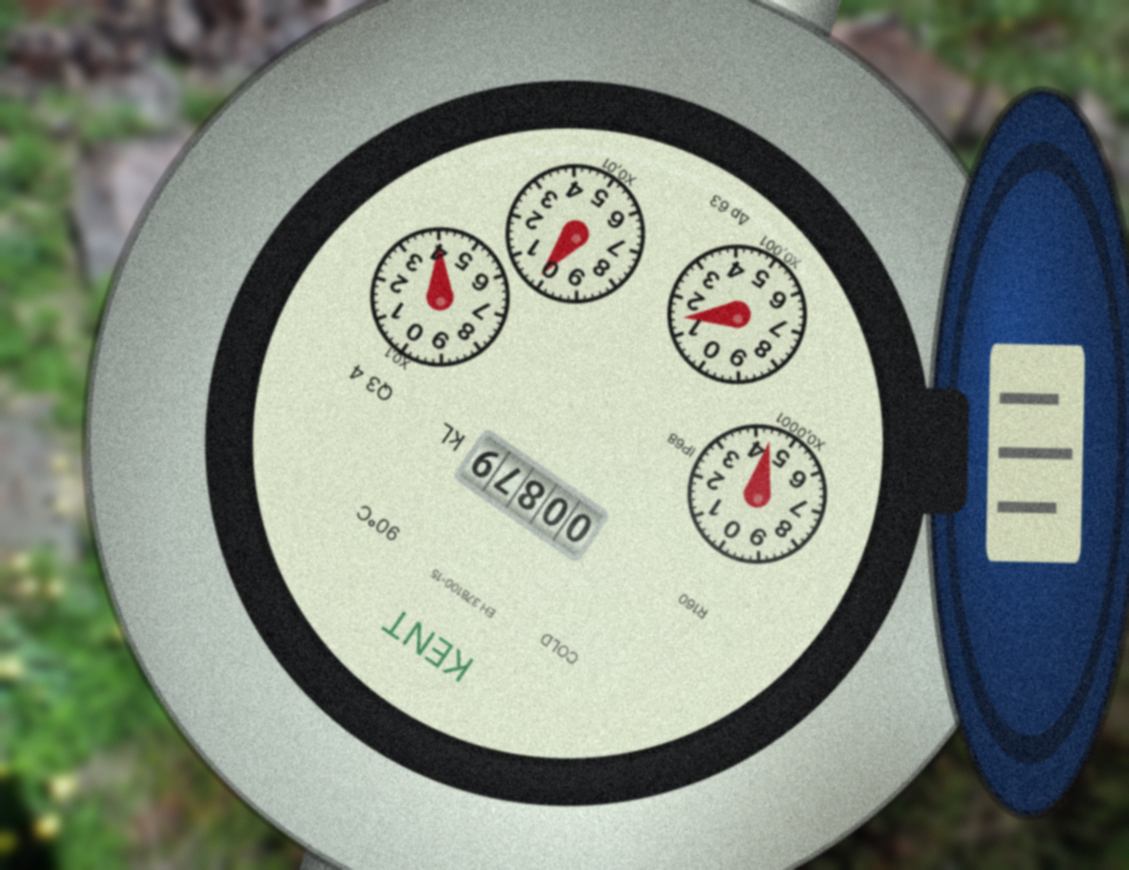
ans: 879.4014,kL
